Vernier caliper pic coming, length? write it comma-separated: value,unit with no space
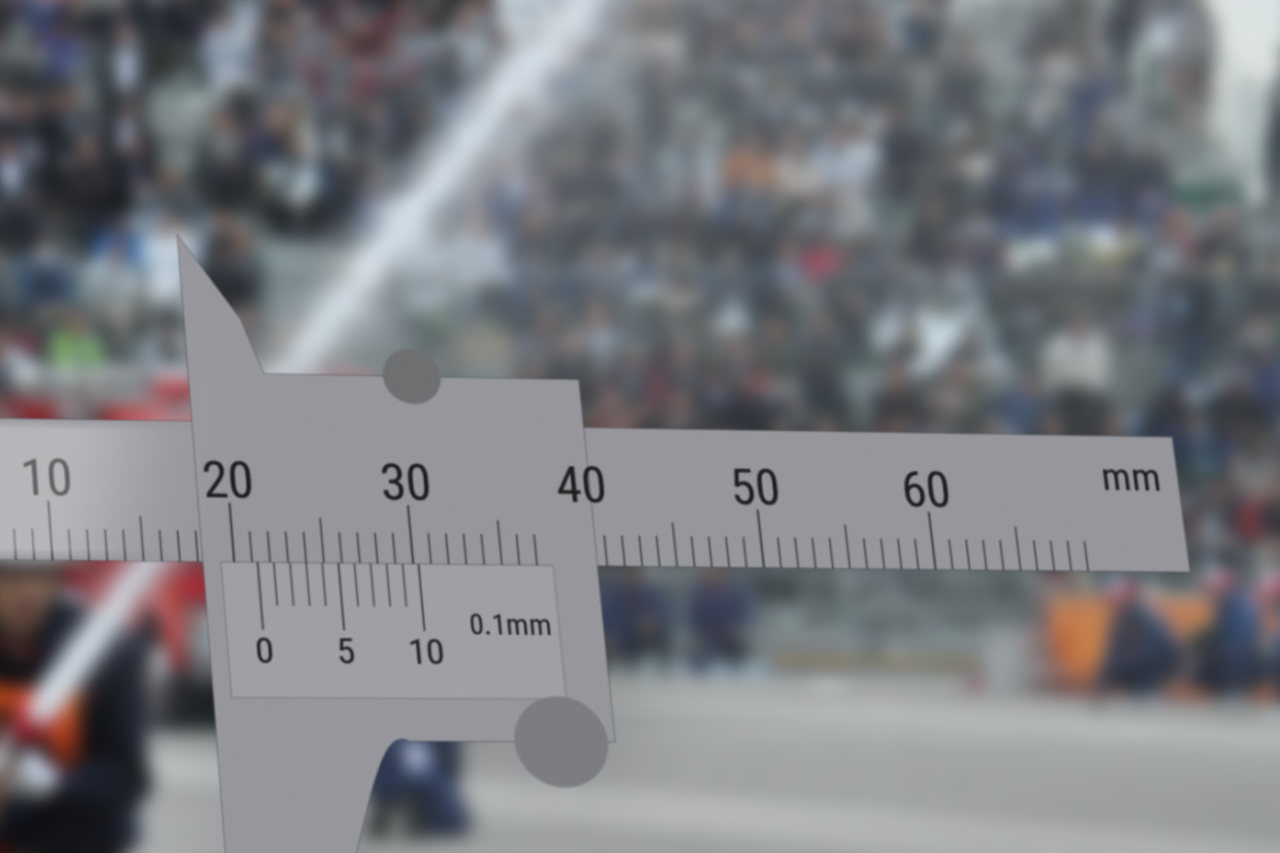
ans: 21.3,mm
